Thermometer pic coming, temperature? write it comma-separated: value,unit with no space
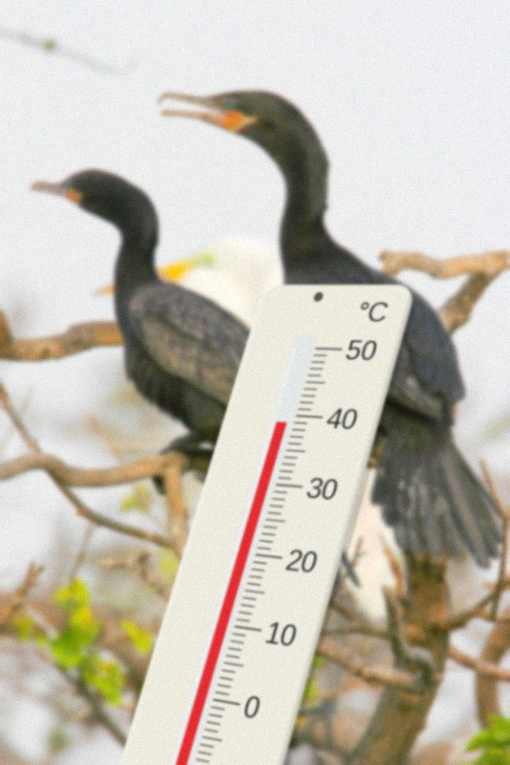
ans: 39,°C
